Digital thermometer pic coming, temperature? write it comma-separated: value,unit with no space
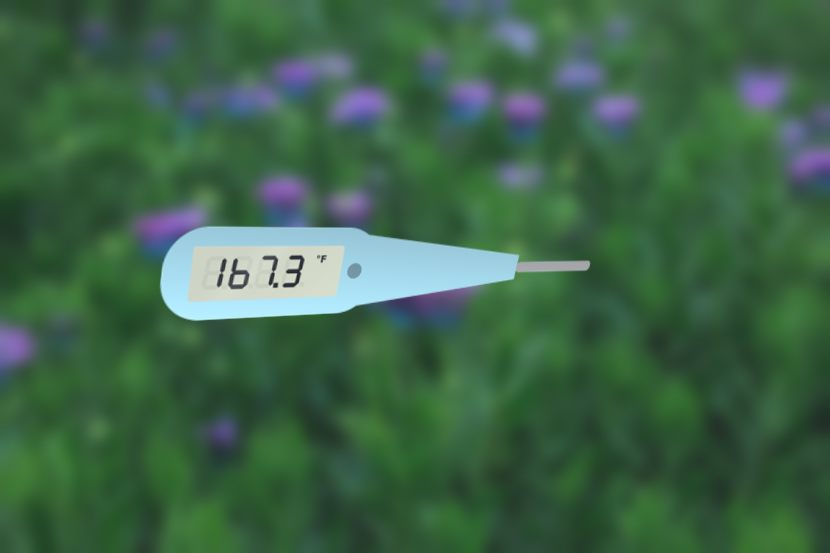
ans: 167.3,°F
